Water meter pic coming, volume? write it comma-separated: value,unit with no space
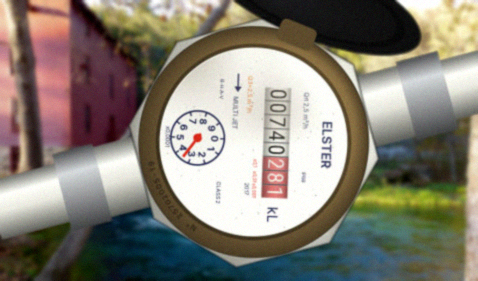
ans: 740.2813,kL
